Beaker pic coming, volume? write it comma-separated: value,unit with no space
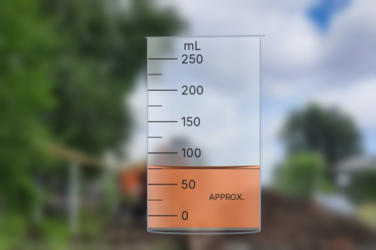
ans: 75,mL
